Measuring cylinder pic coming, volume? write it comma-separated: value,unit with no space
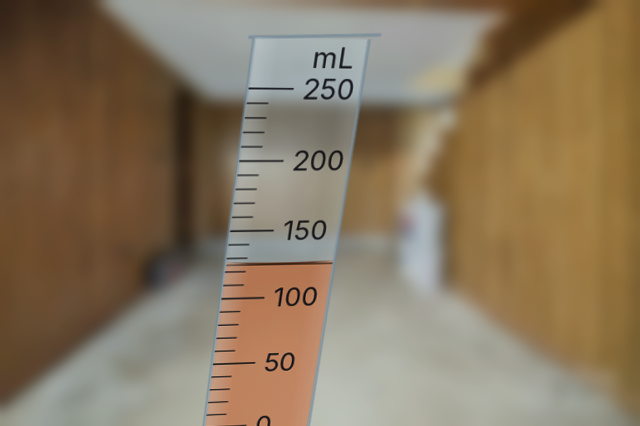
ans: 125,mL
